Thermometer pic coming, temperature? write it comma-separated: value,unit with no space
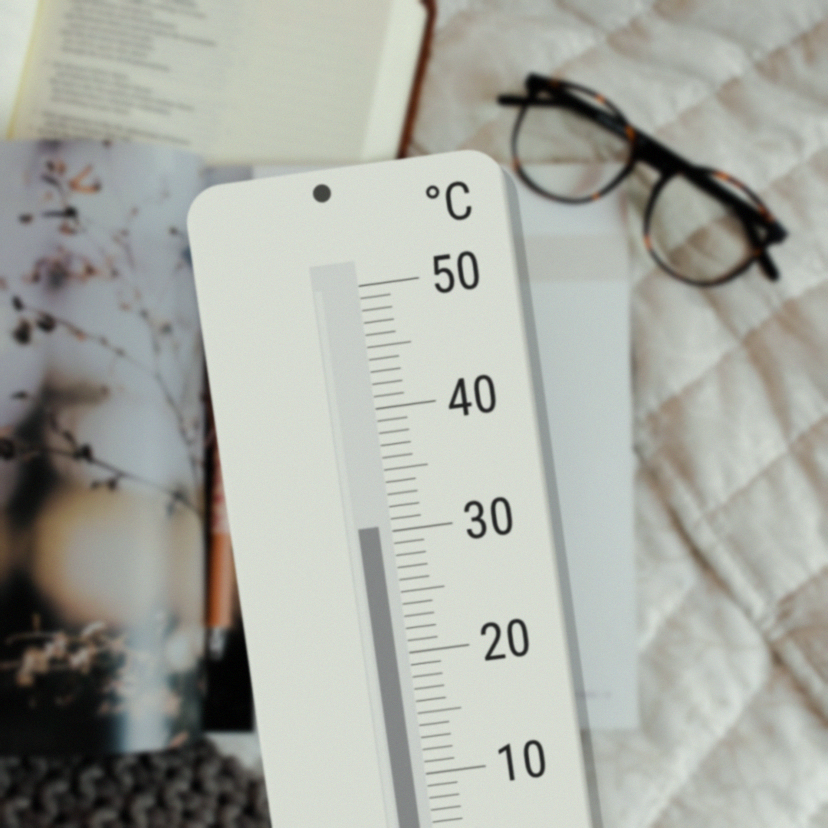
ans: 30.5,°C
